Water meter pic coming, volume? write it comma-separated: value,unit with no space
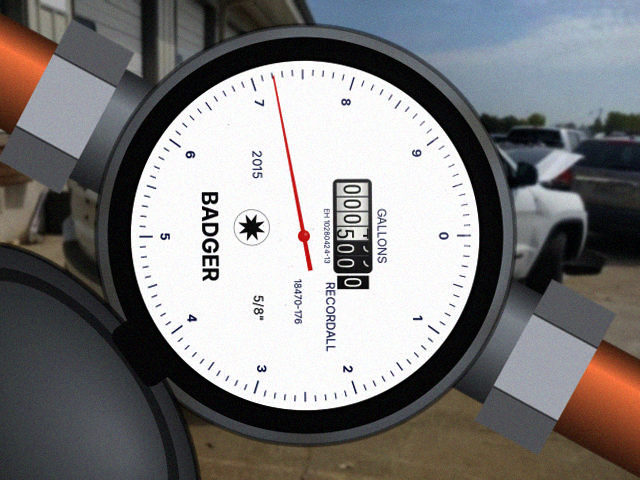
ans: 4997.2,gal
